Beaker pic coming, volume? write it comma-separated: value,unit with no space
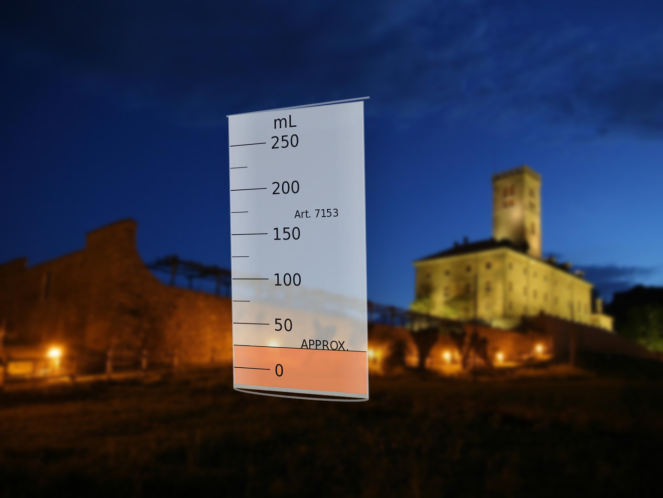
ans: 25,mL
